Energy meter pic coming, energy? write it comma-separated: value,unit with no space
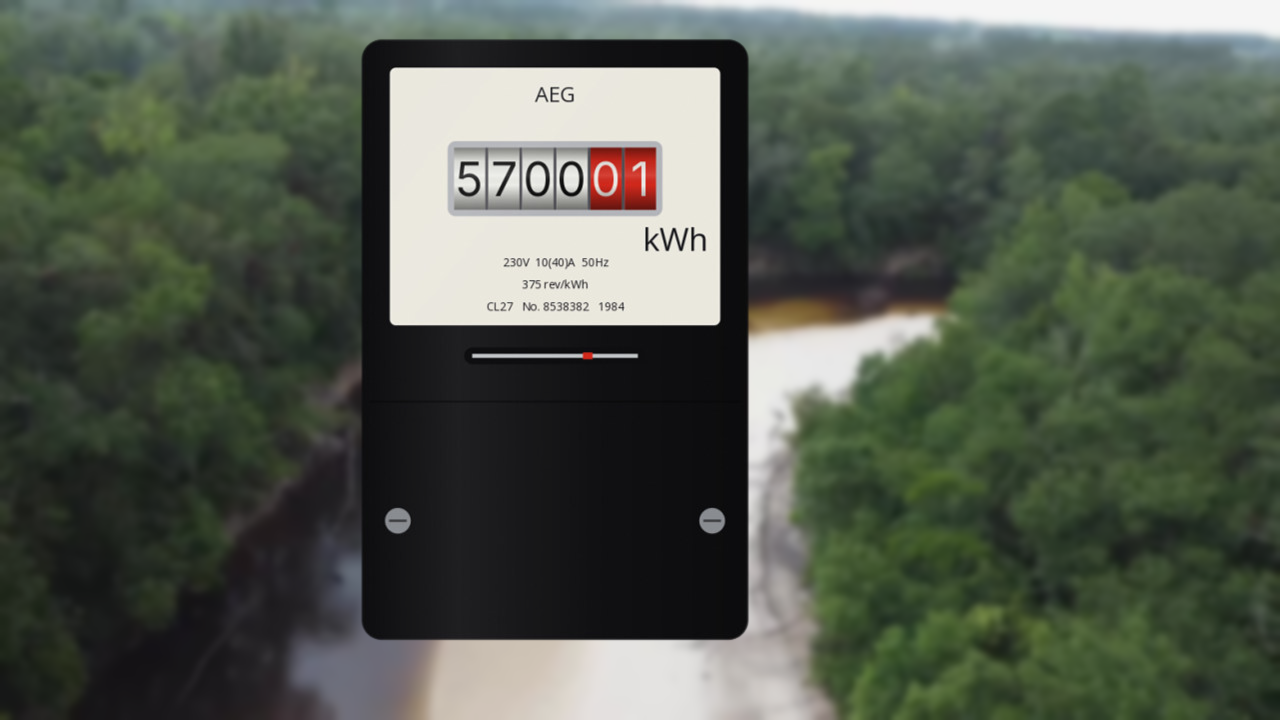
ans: 5700.01,kWh
